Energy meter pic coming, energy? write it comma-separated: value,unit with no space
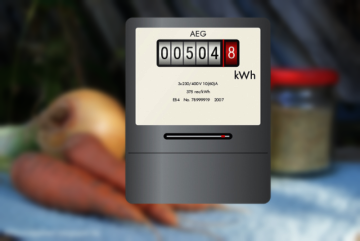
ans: 504.8,kWh
